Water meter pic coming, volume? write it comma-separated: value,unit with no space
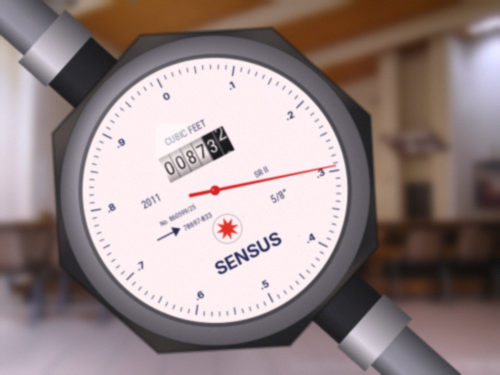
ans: 8732.29,ft³
